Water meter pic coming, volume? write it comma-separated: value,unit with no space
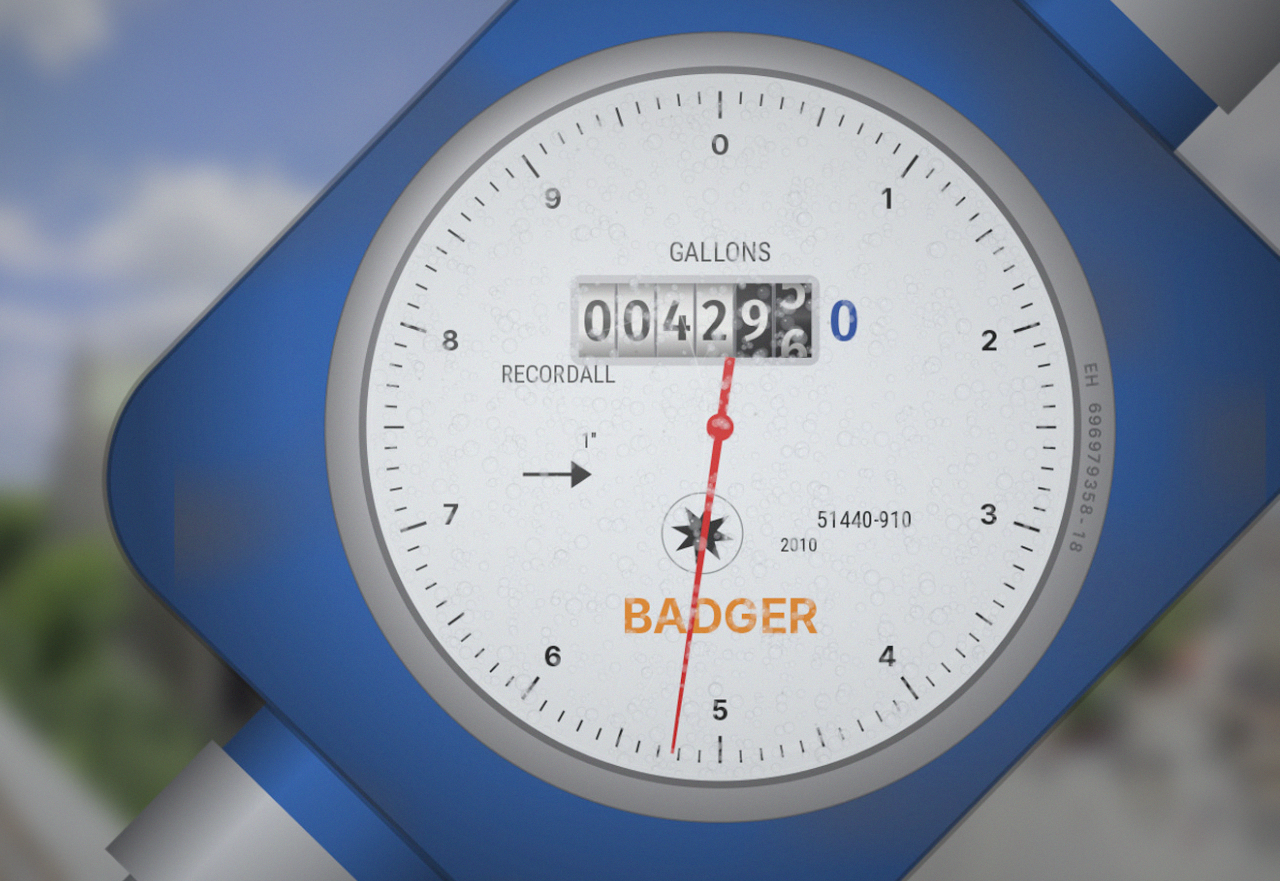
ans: 42955.2,gal
